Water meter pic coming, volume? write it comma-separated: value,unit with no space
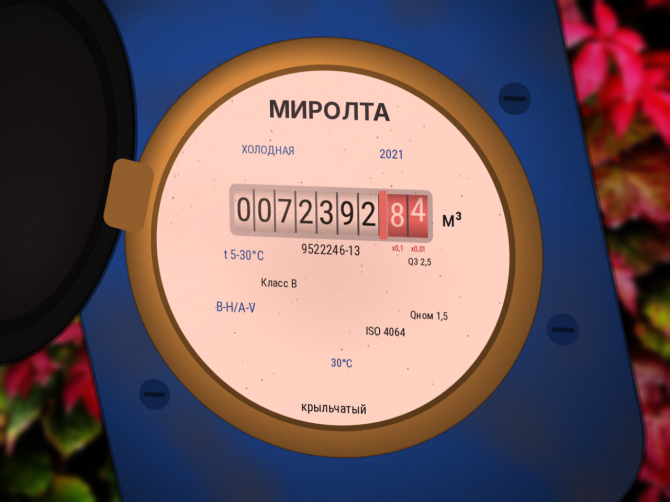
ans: 72392.84,m³
